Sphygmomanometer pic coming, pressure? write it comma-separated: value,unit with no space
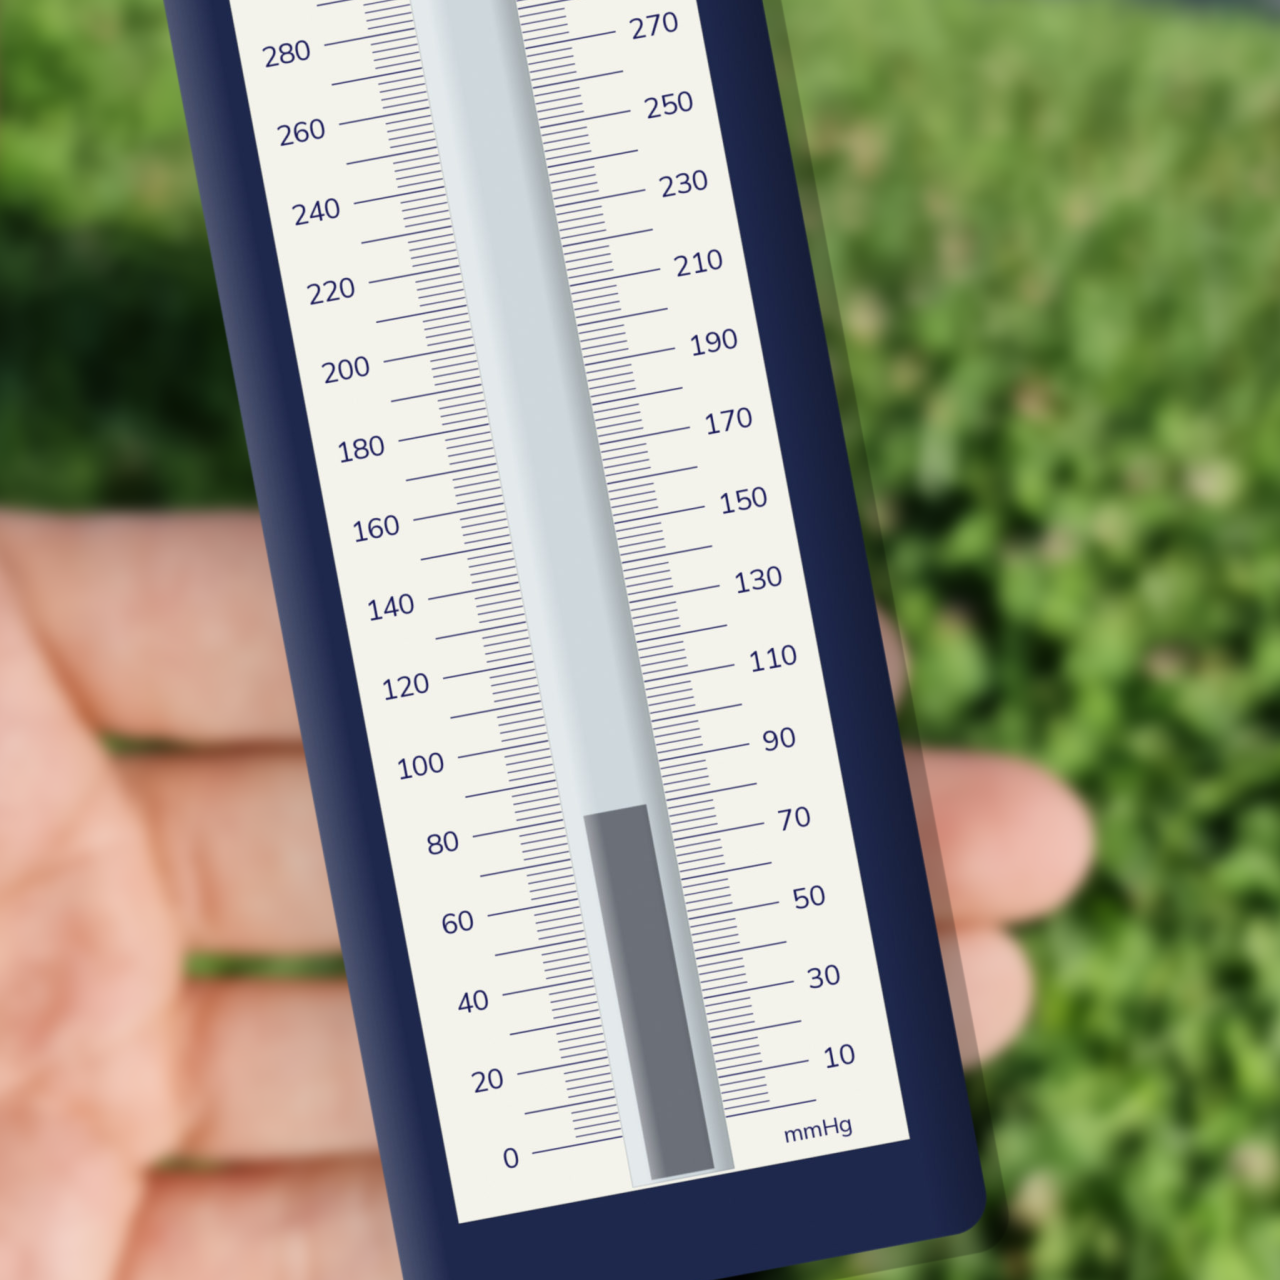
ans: 80,mmHg
